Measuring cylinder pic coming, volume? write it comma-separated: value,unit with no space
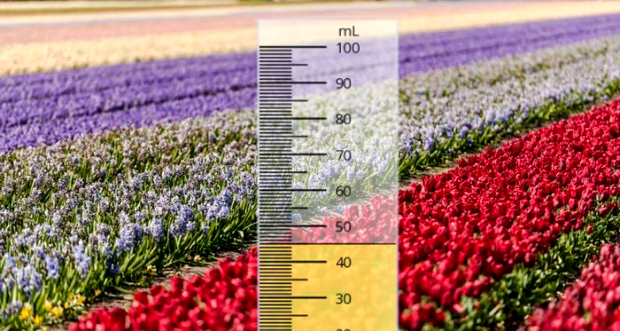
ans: 45,mL
